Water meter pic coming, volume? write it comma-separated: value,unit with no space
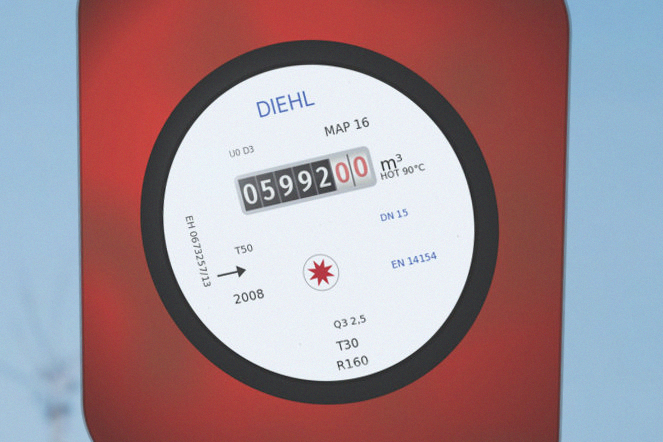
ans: 5992.00,m³
